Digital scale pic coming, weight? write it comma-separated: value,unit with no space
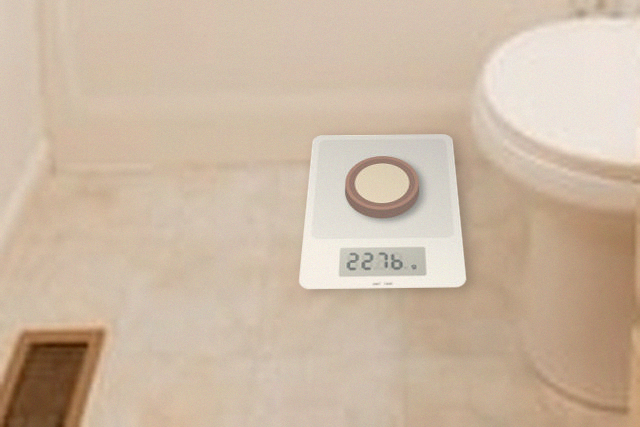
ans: 2276,g
